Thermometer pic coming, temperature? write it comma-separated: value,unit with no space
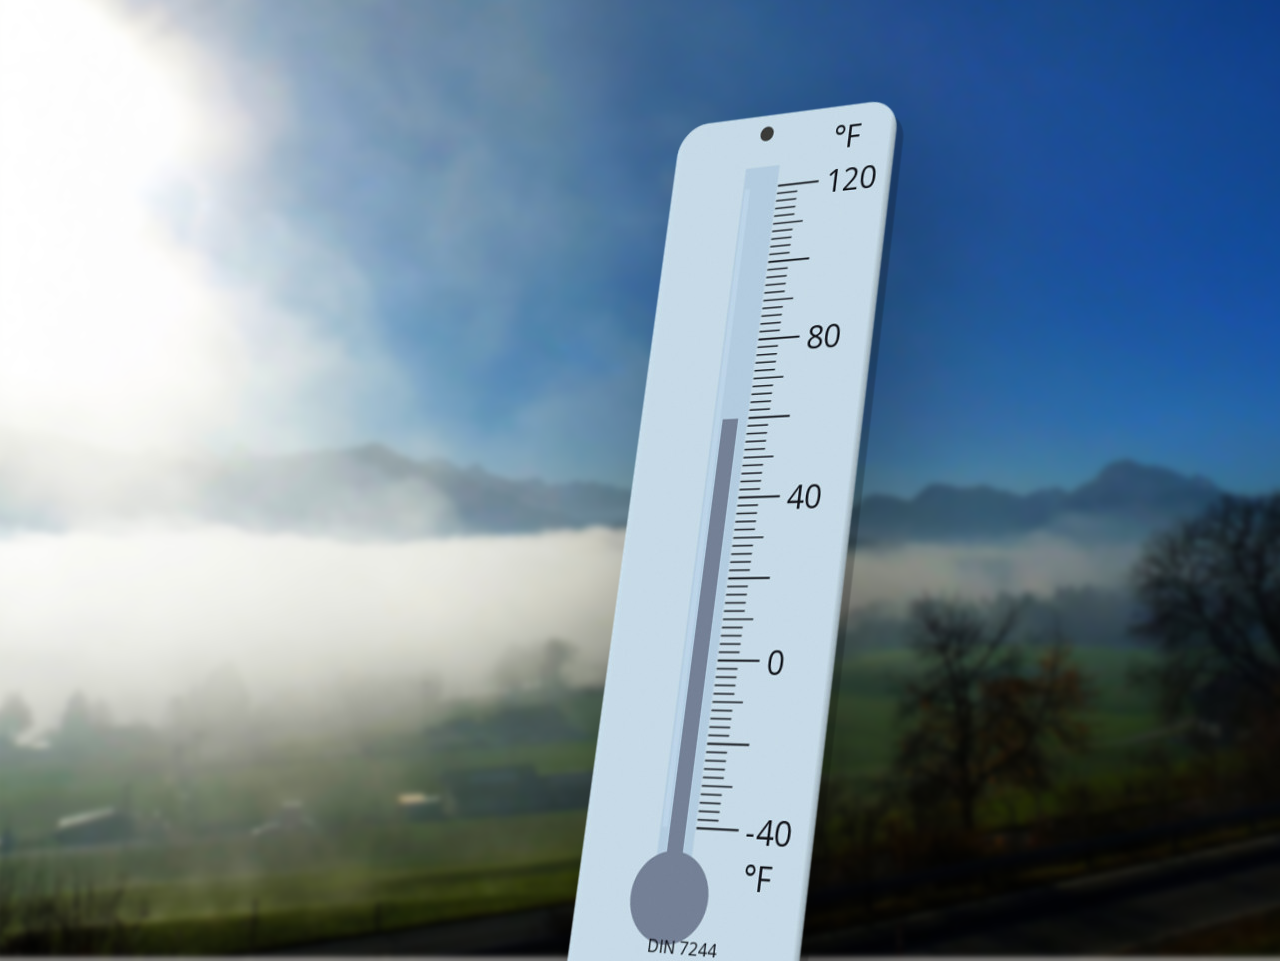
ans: 60,°F
